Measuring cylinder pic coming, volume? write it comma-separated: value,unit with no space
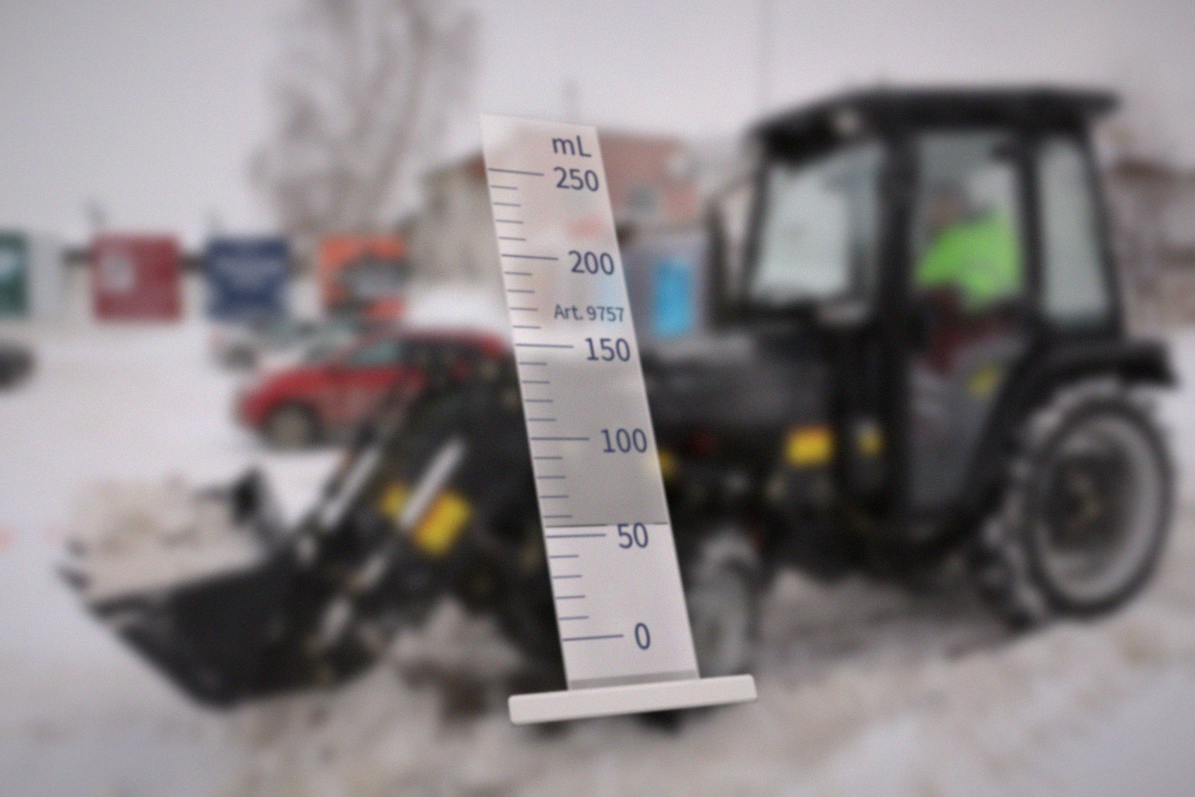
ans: 55,mL
